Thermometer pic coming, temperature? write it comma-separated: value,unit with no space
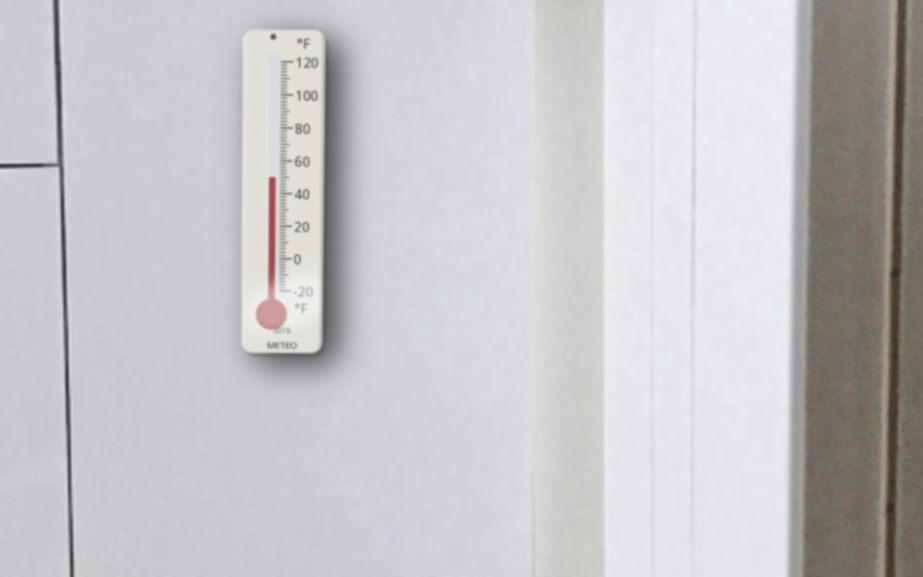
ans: 50,°F
